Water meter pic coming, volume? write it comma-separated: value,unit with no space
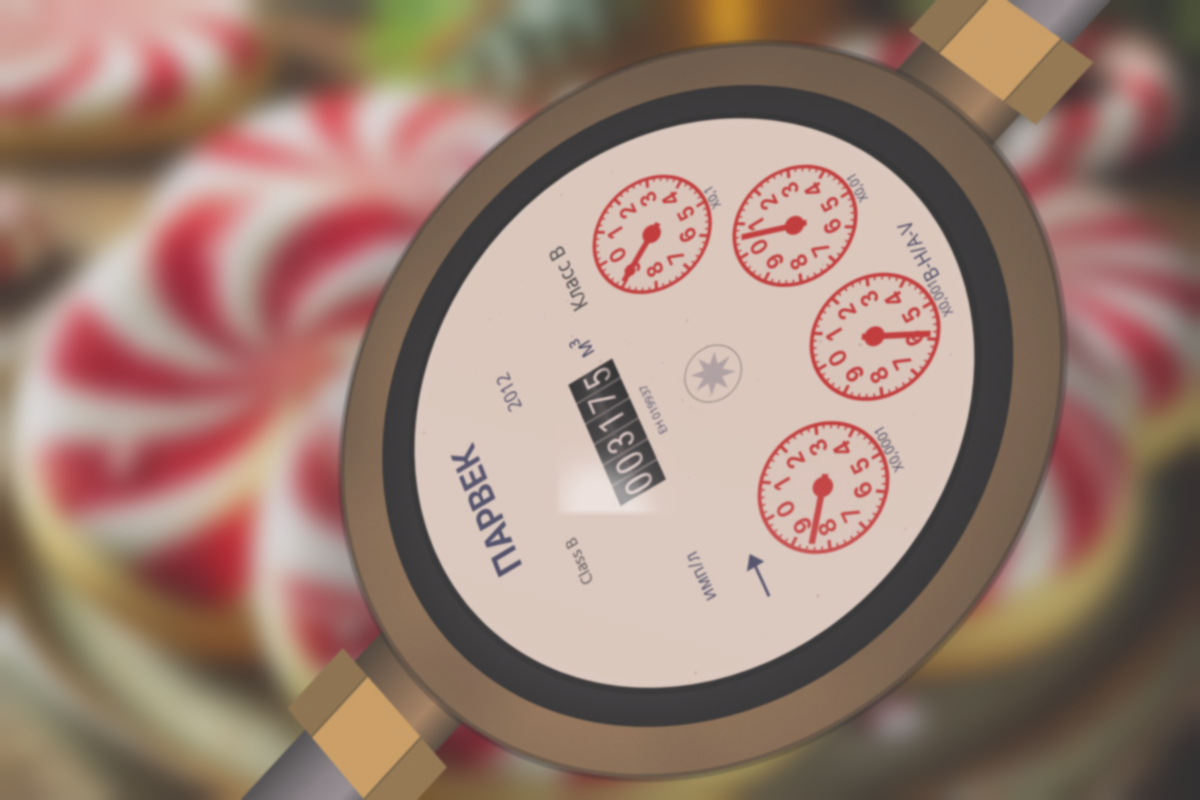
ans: 3174.9058,m³
